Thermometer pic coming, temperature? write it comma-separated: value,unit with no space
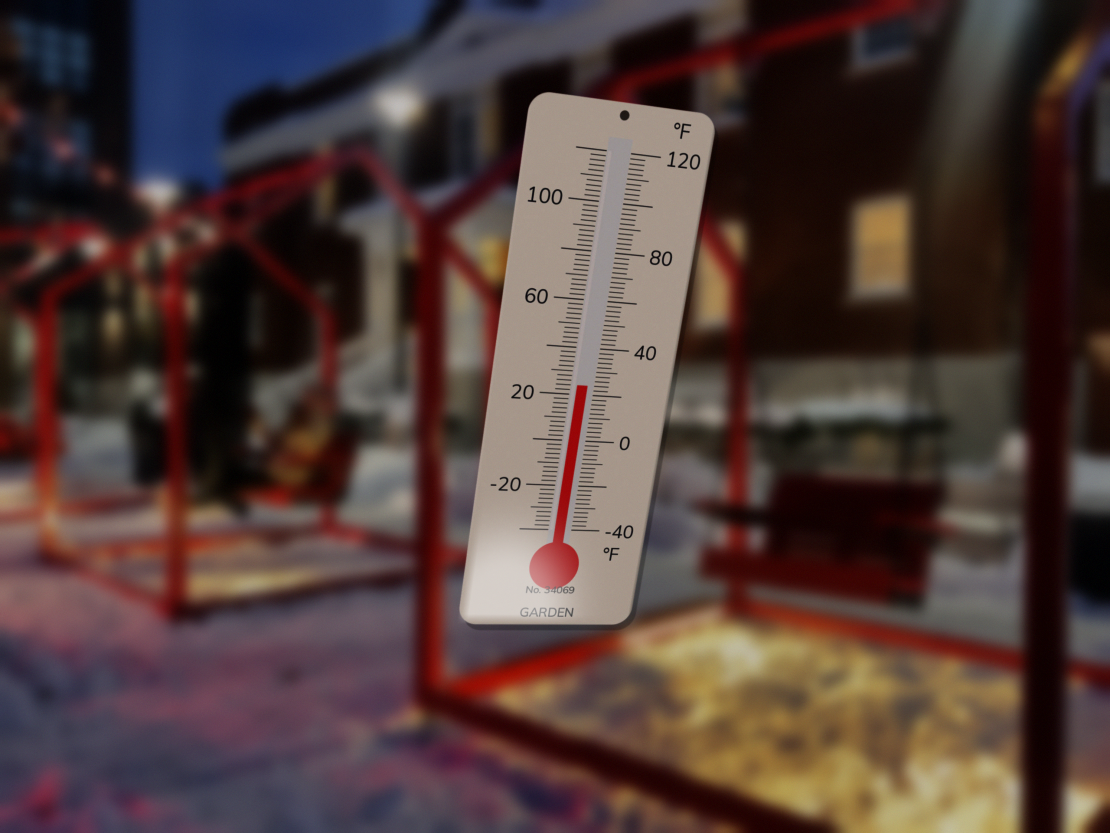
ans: 24,°F
